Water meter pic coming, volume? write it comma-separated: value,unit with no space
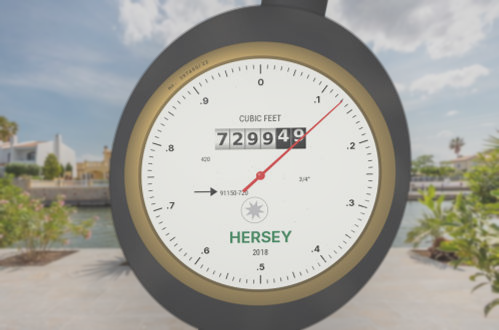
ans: 729949.13,ft³
